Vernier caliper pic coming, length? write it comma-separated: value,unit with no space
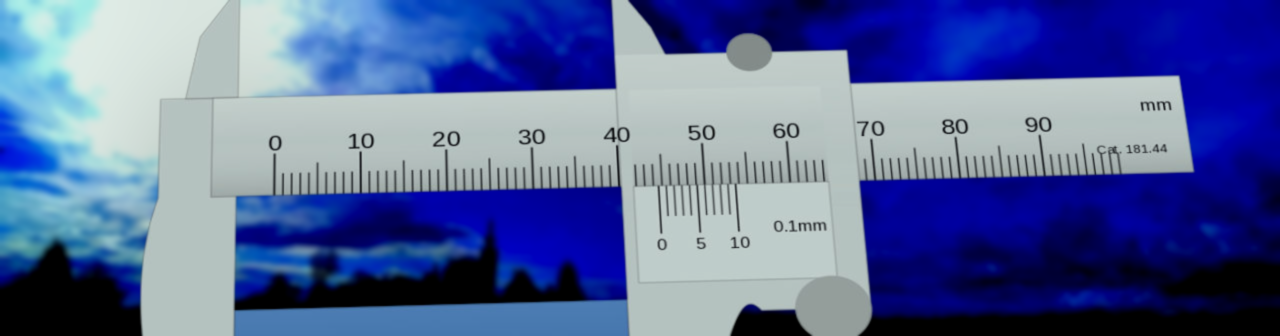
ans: 44.6,mm
